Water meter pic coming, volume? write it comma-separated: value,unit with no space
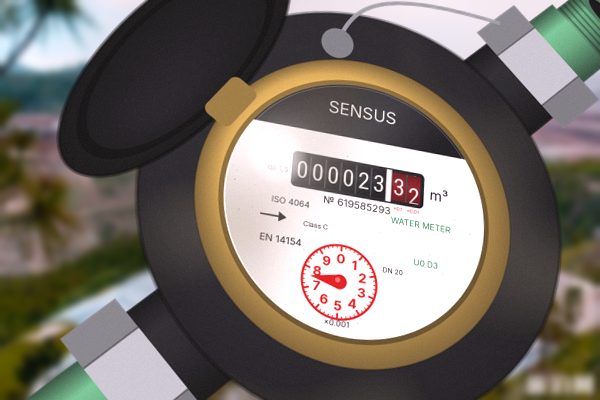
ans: 23.317,m³
